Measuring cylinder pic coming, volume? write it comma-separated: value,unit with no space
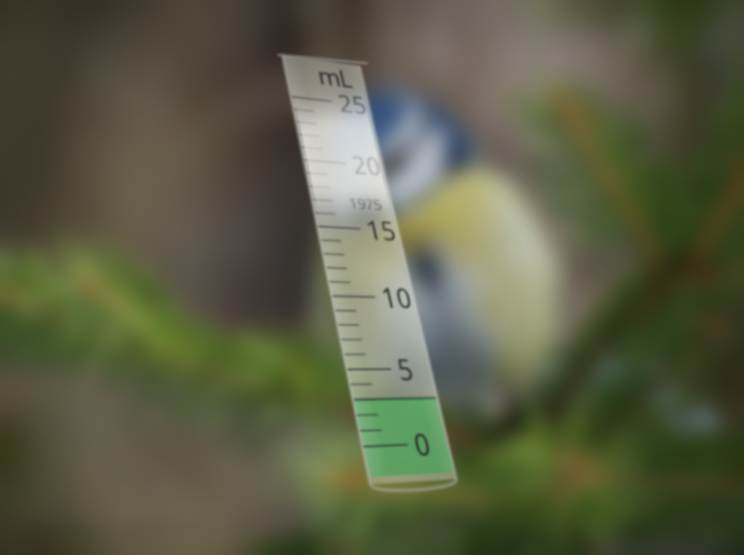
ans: 3,mL
